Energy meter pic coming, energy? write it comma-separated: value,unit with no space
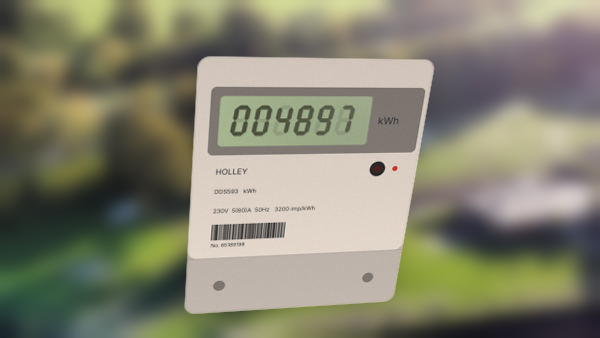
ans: 4897,kWh
